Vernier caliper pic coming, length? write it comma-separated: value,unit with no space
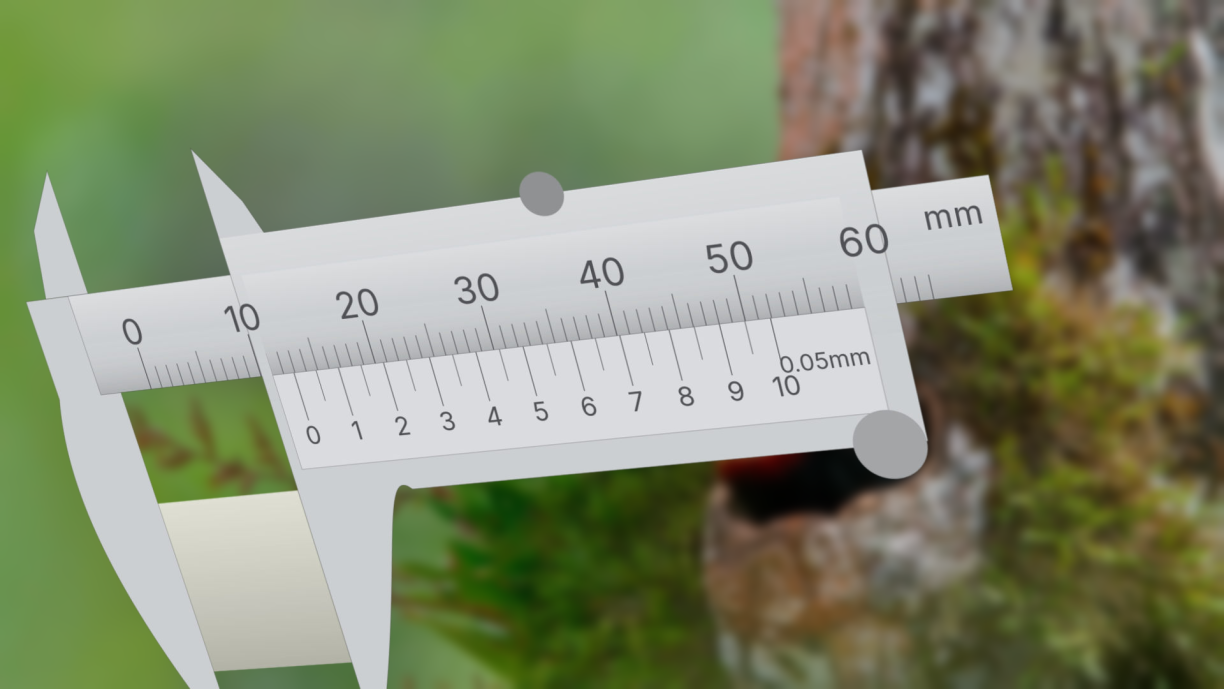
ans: 12.9,mm
